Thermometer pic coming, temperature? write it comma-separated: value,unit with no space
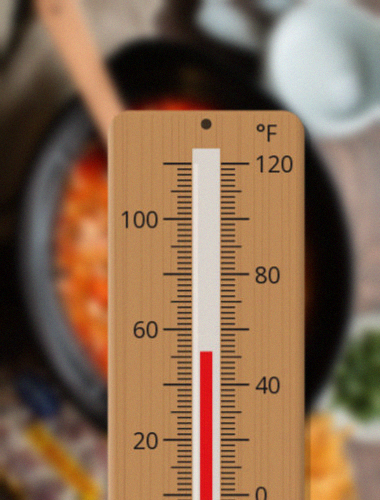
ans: 52,°F
